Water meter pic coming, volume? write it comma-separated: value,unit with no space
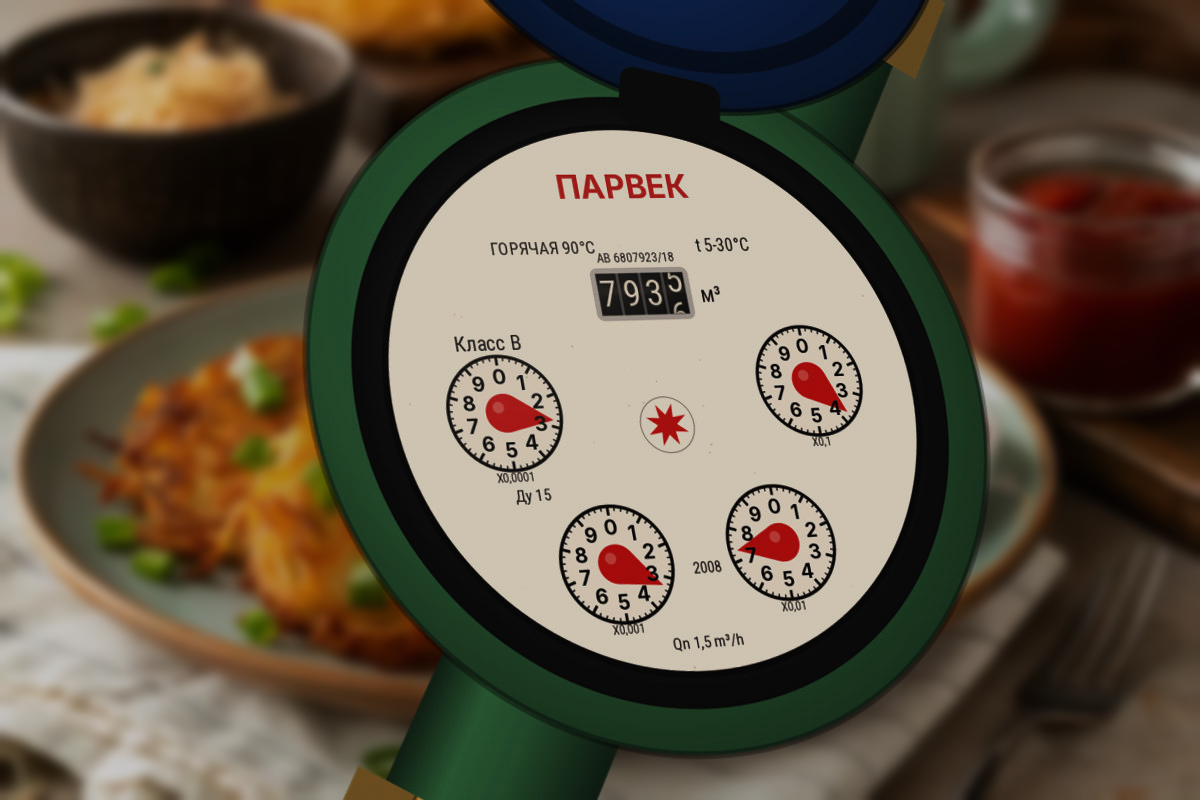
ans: 7935.3732,m³
